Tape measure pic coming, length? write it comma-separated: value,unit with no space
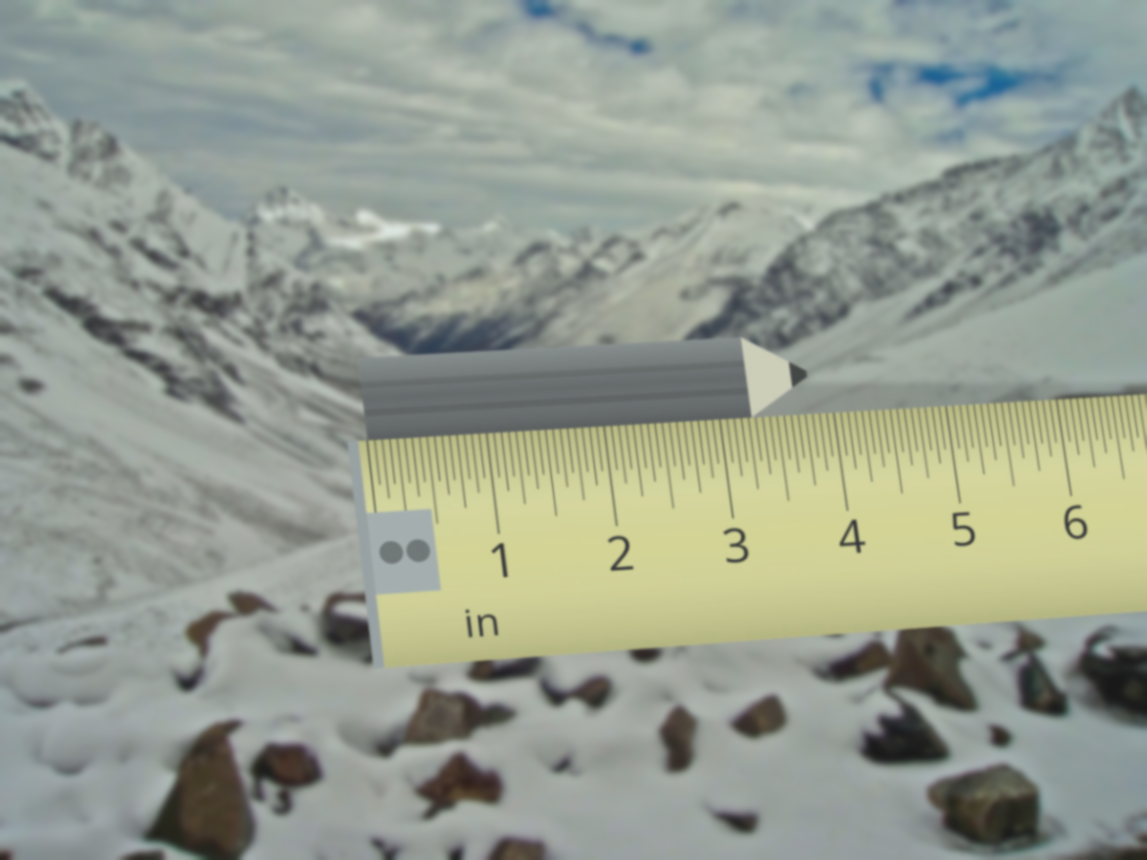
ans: 3.8125,in
